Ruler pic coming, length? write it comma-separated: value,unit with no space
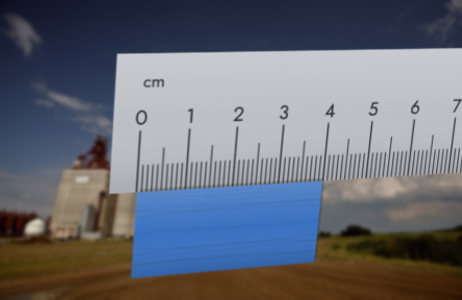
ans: 4,cm
